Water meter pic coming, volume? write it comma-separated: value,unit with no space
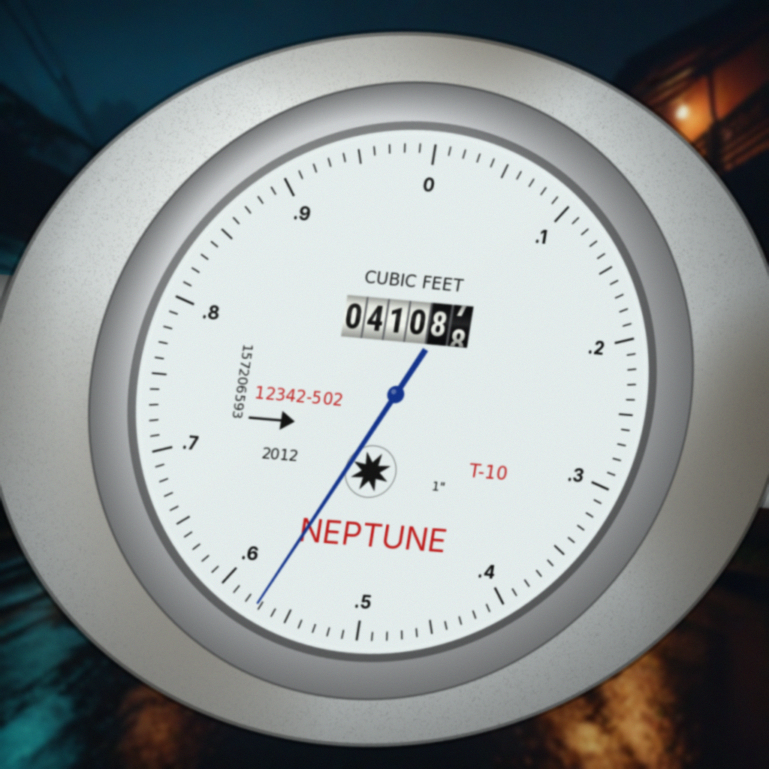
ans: 41087.57,ft³
